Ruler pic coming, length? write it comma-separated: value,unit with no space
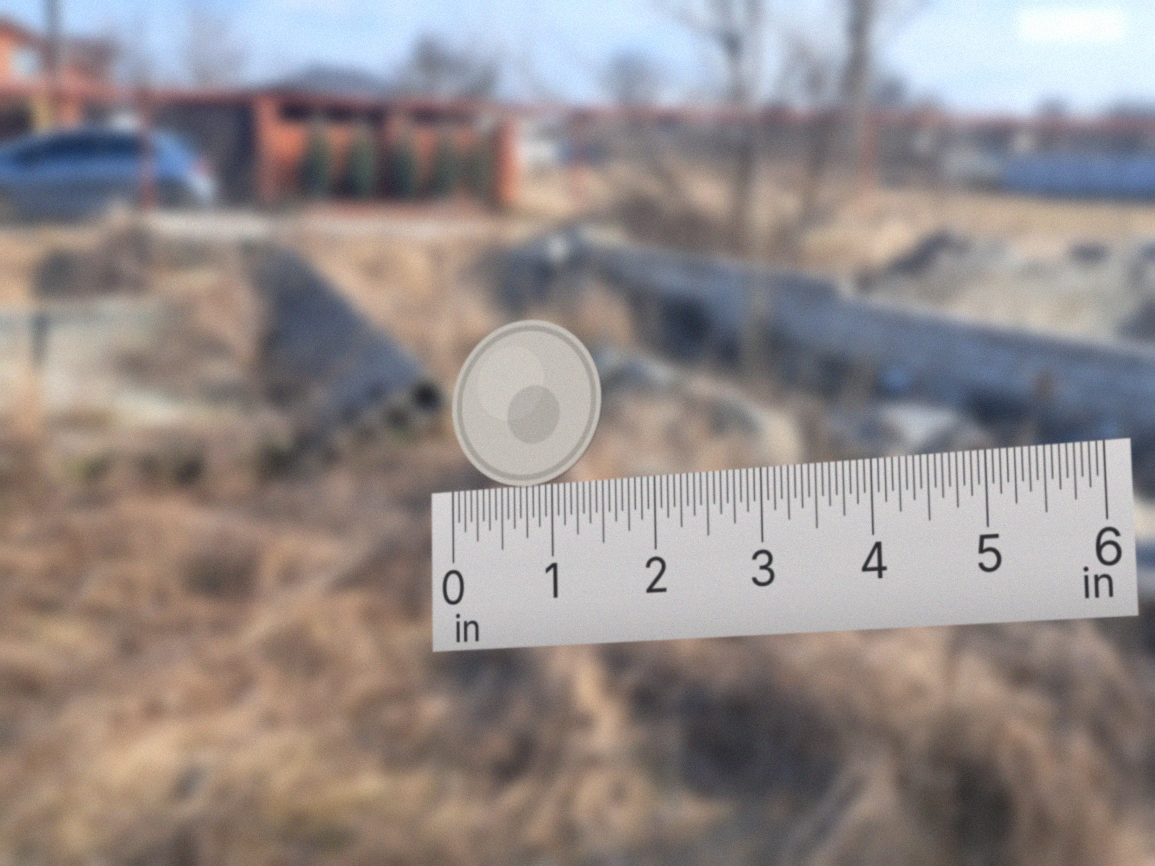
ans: 1.5,in
